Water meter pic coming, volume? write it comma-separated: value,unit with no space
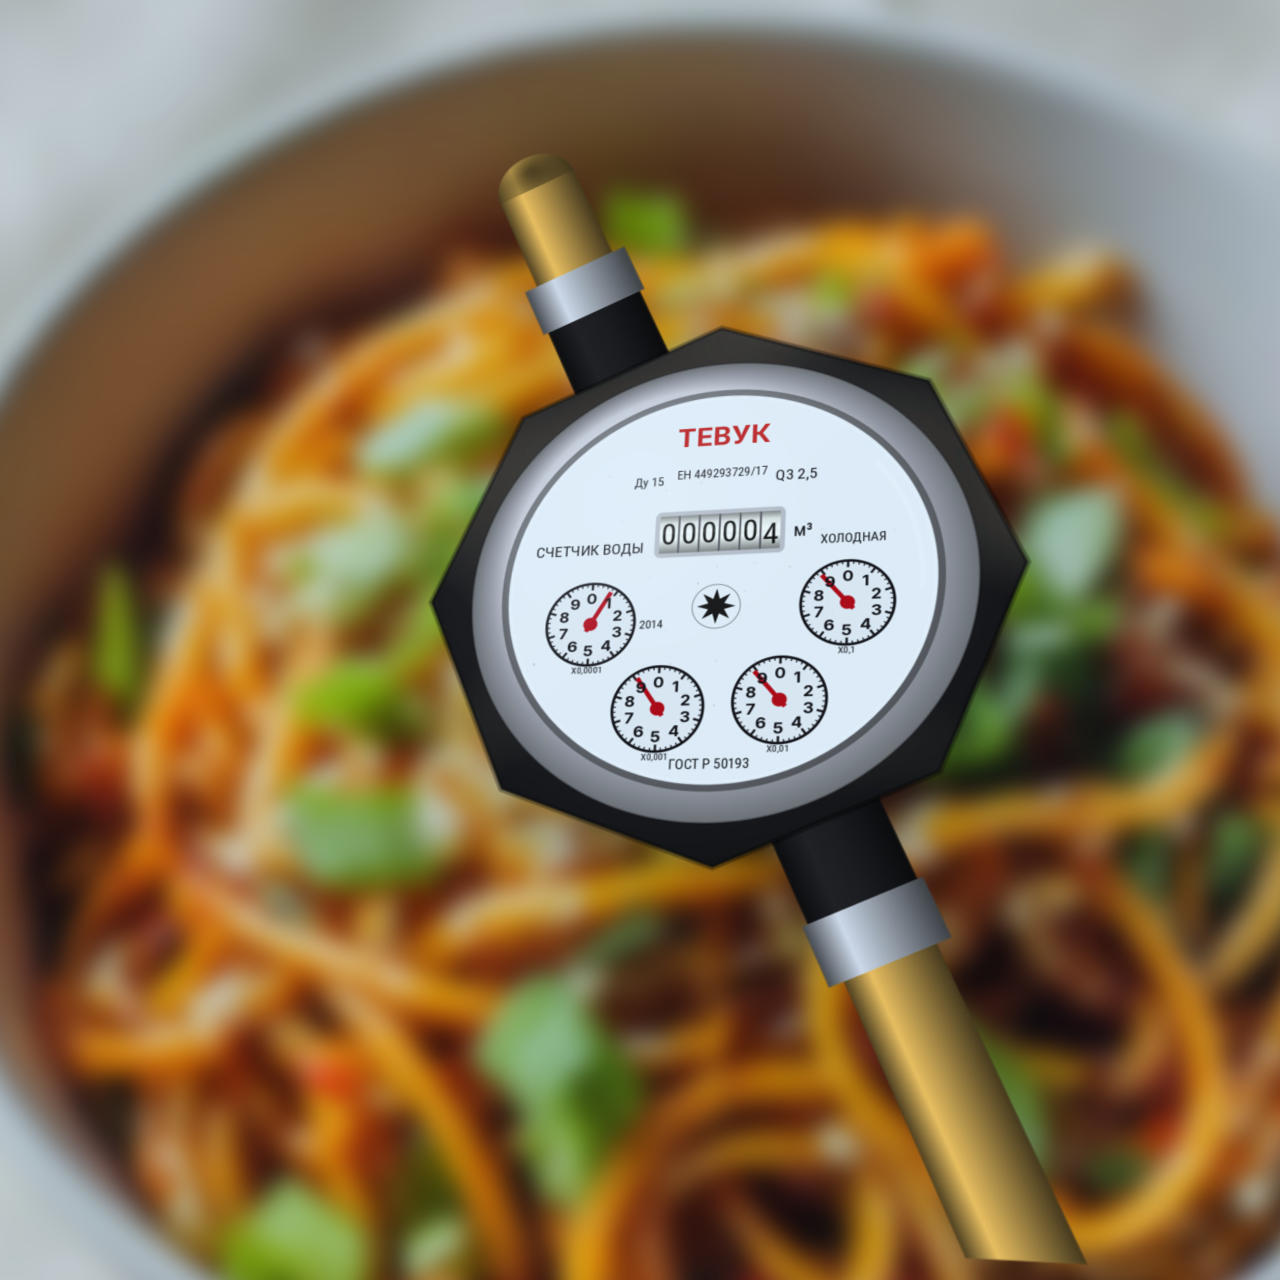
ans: 3.8890,m³
